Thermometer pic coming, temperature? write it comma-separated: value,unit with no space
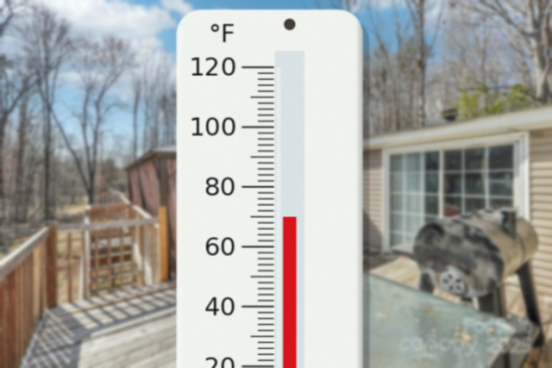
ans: 70,°F
